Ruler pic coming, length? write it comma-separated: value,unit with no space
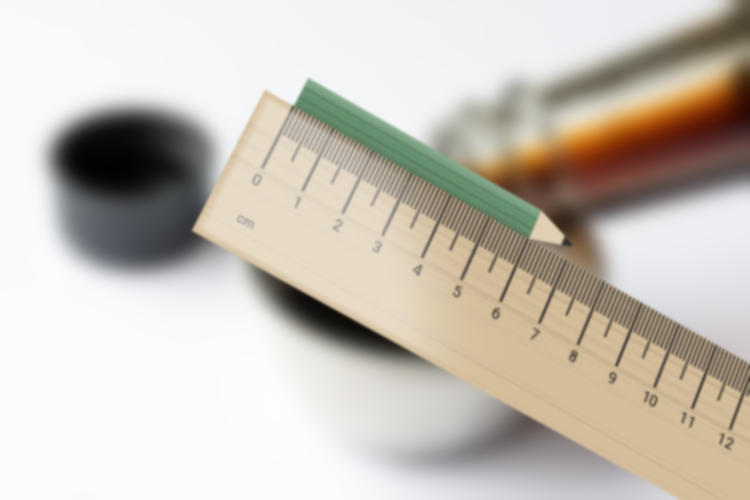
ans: 7,cm
